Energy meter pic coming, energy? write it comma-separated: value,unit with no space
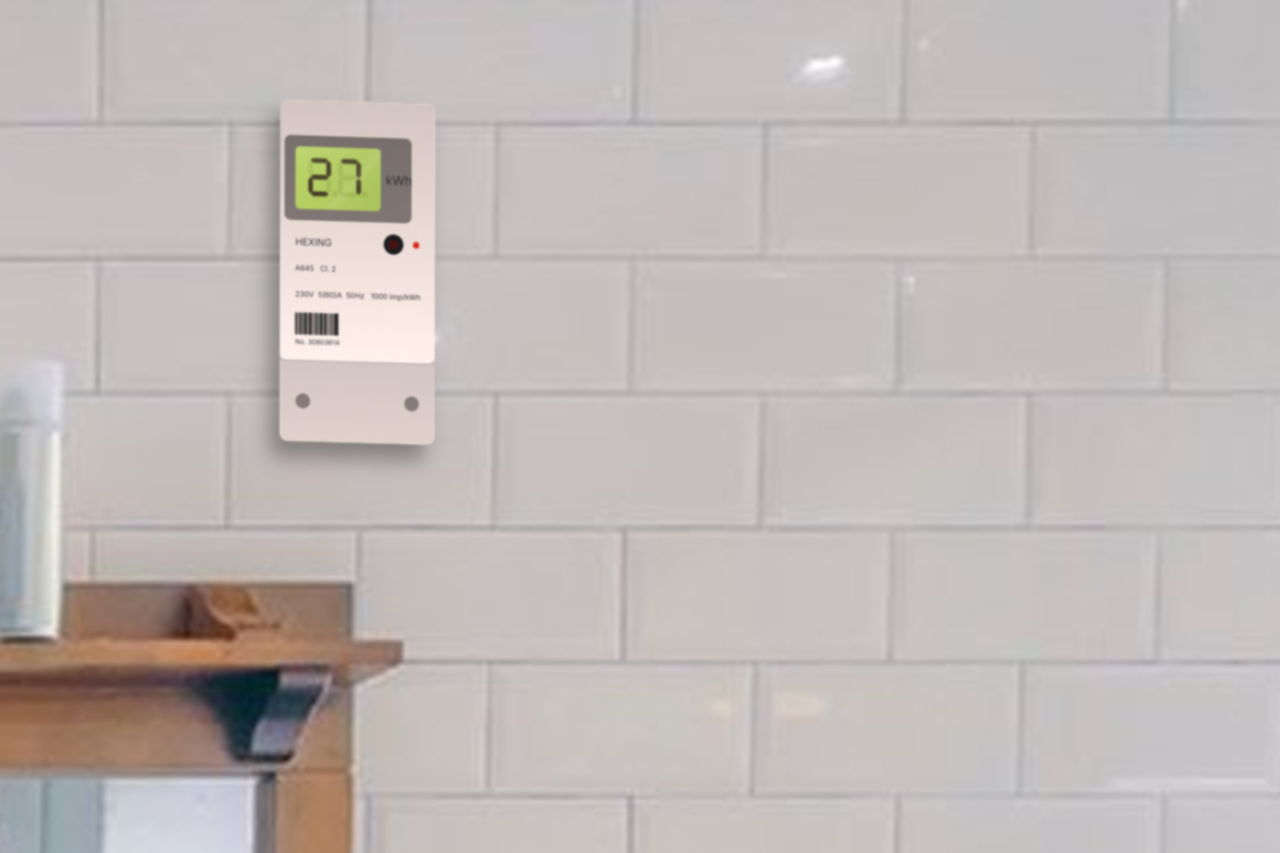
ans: 27,kWh
